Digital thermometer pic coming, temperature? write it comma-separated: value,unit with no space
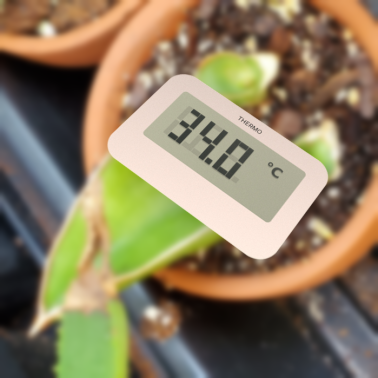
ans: 34.0,°C
